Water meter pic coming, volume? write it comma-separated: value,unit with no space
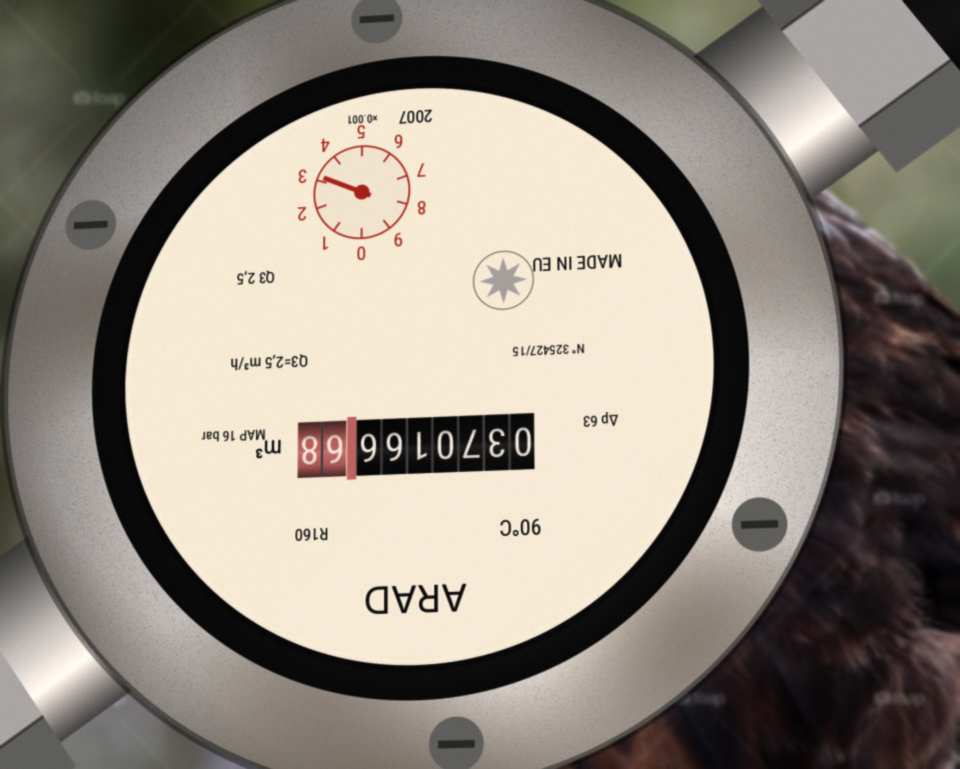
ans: 370166.683,m³
